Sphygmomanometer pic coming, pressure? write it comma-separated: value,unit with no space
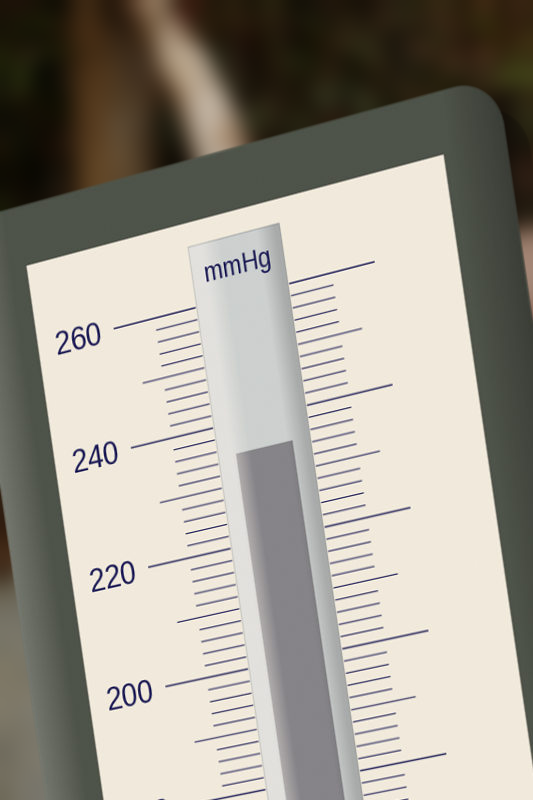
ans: 235,mmHg
